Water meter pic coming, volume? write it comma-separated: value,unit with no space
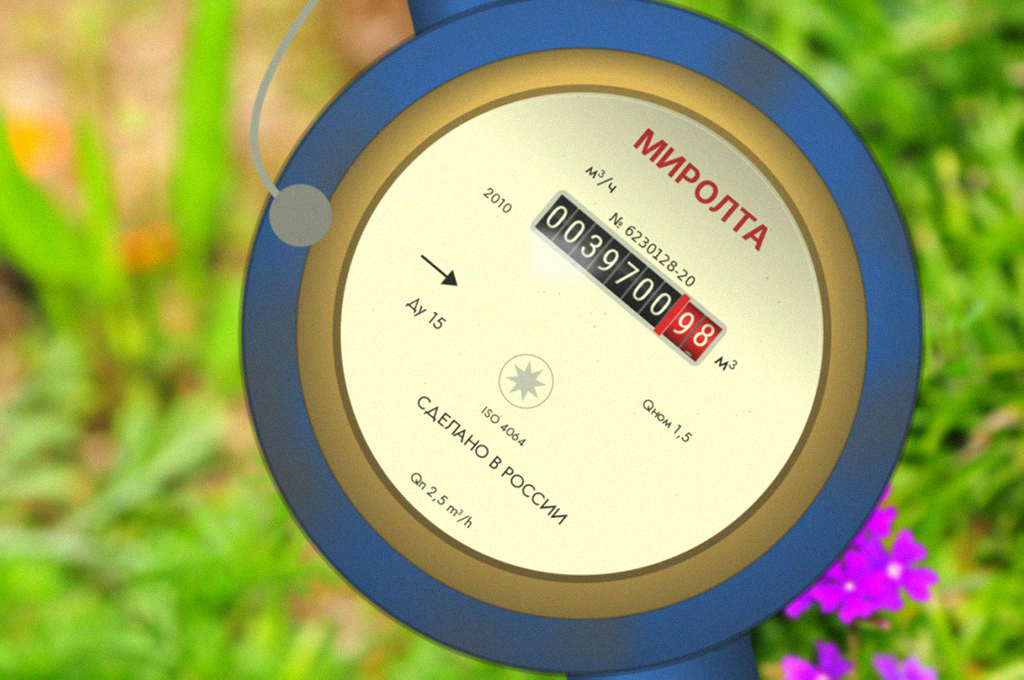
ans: 39700.98,m³
